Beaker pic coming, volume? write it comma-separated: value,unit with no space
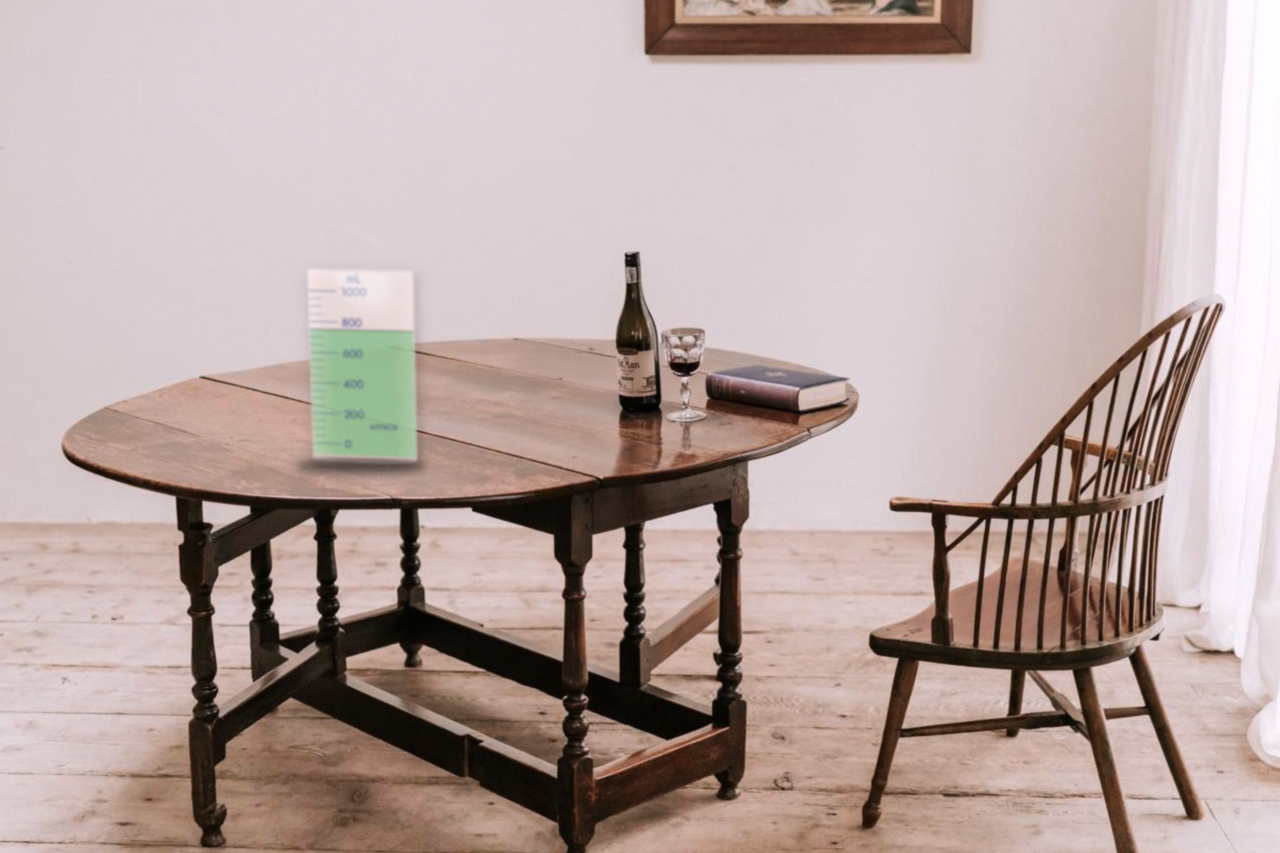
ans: 750,mL
